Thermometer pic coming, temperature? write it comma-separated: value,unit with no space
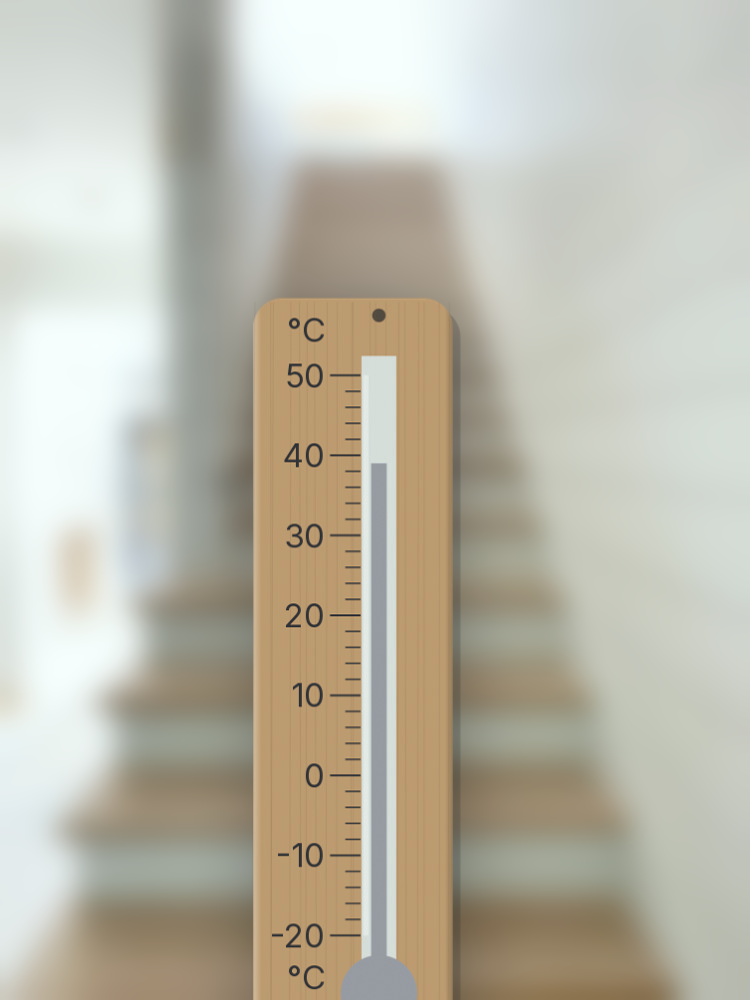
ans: 39,°C
